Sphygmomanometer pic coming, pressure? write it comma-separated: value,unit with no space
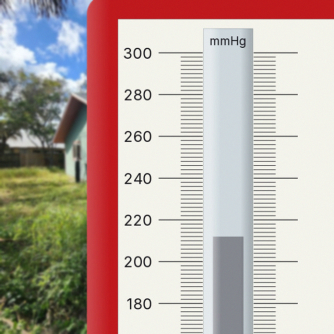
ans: 212,mmHg
